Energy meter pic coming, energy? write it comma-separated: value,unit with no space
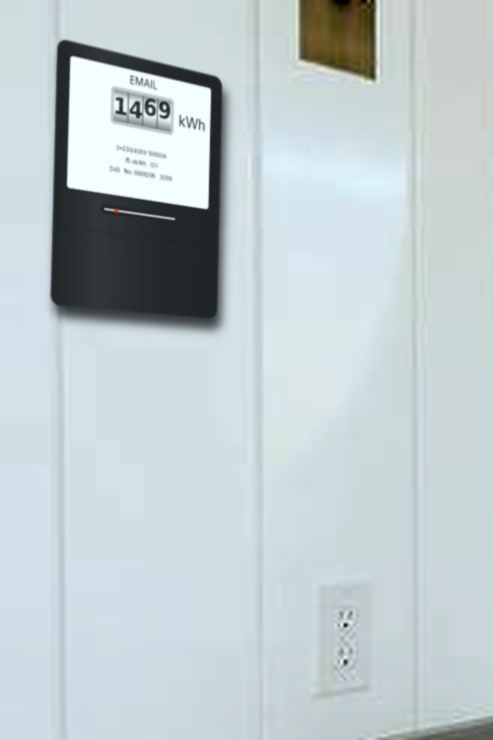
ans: 1469,kWh
